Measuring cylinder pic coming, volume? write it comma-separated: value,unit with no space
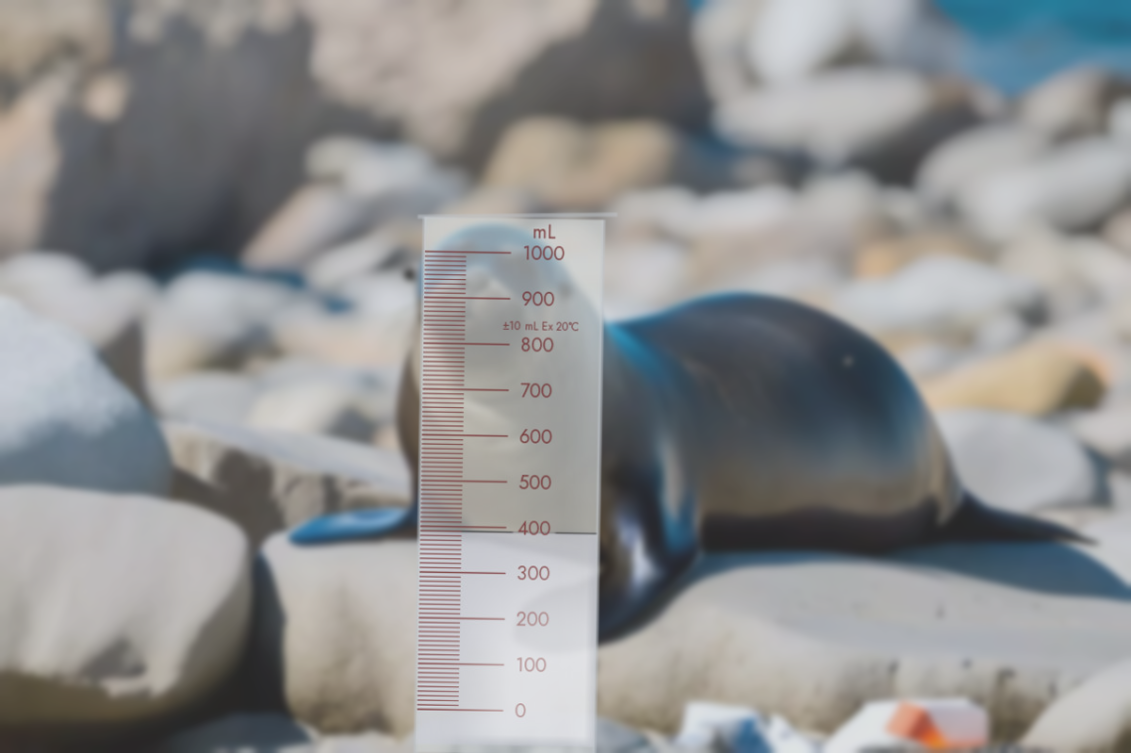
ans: 390,mL
